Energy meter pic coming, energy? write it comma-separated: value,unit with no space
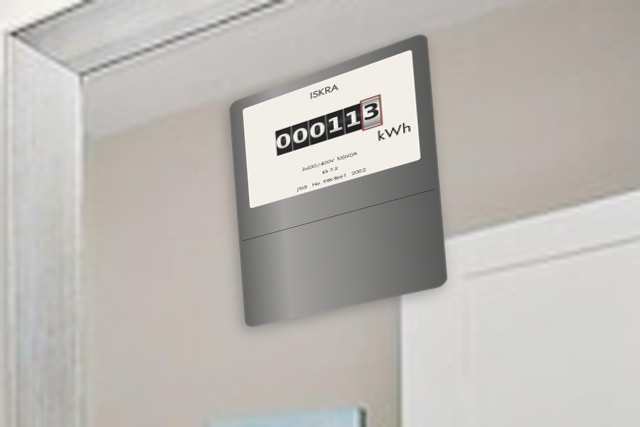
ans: 11.3,kWh
